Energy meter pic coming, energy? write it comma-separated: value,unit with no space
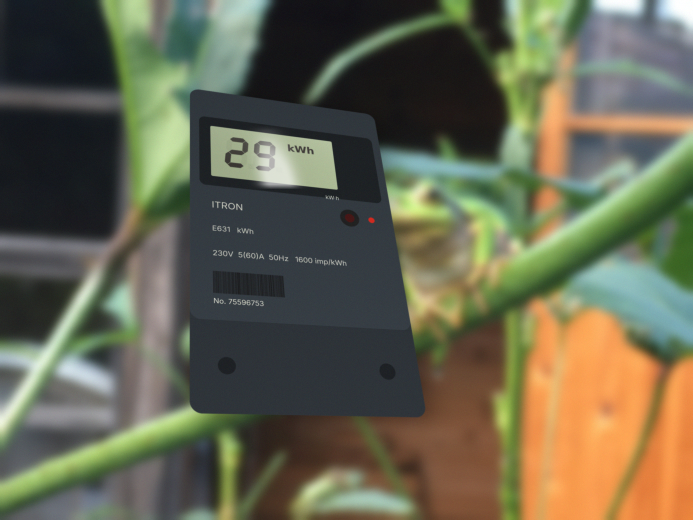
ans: 29,kWh
